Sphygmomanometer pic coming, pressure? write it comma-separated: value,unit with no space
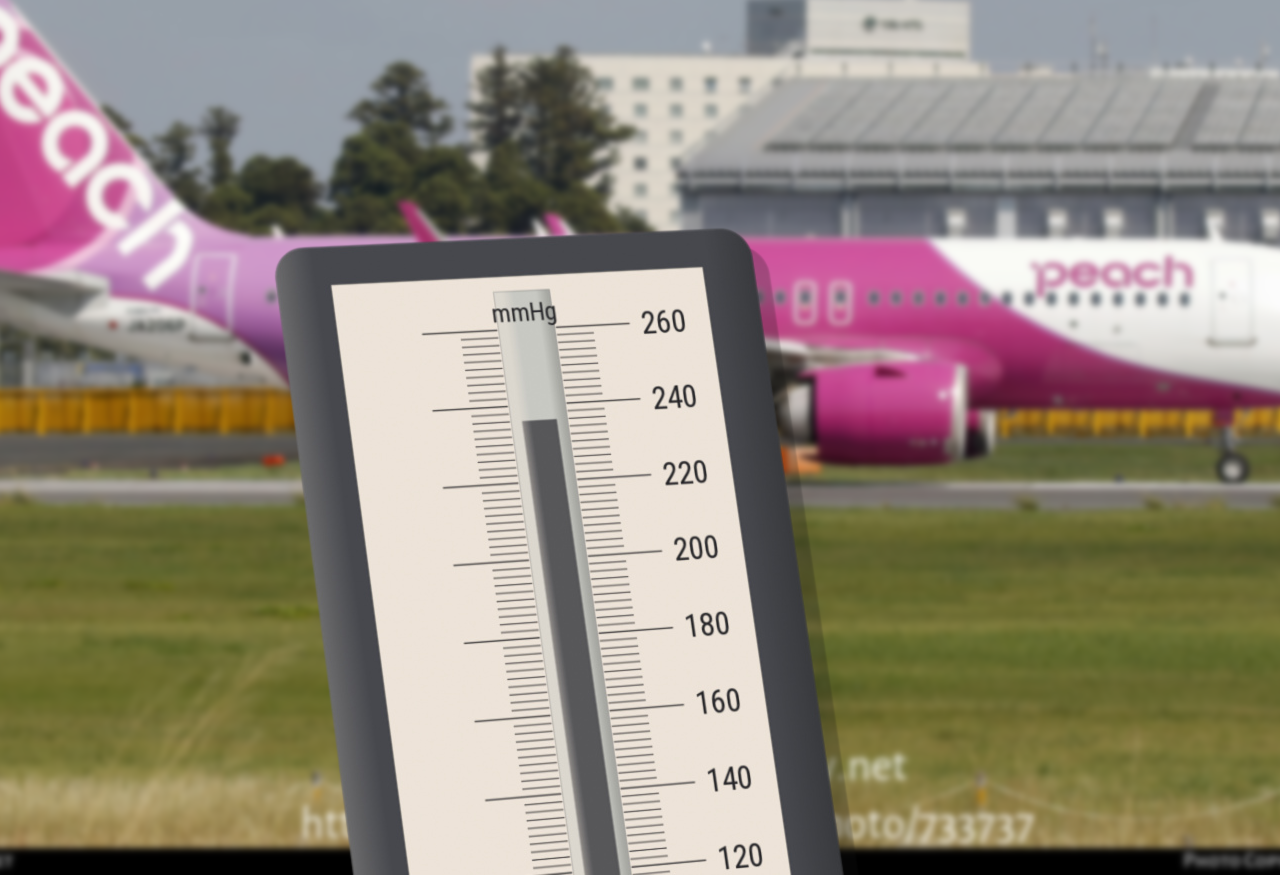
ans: 236,mmHg
